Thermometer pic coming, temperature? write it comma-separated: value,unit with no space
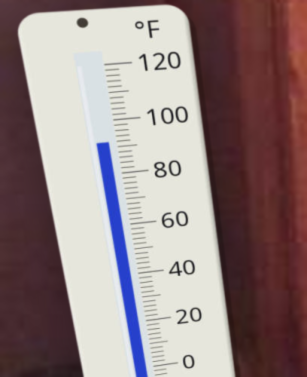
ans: 92,°F
